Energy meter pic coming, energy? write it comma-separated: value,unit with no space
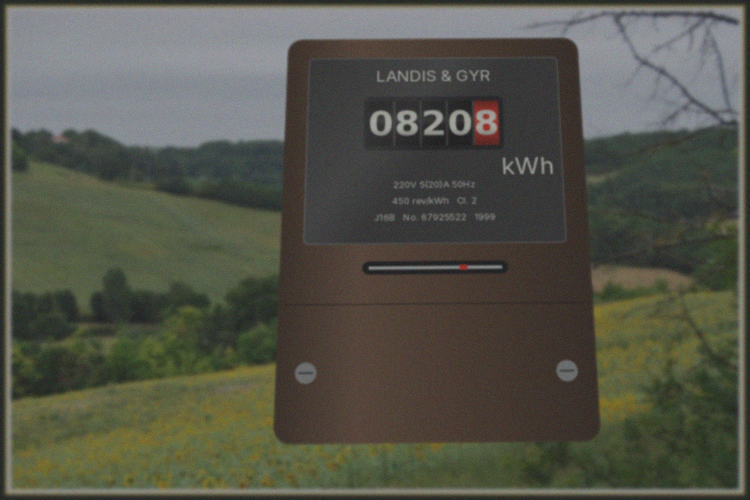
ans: 820.8,kWh
